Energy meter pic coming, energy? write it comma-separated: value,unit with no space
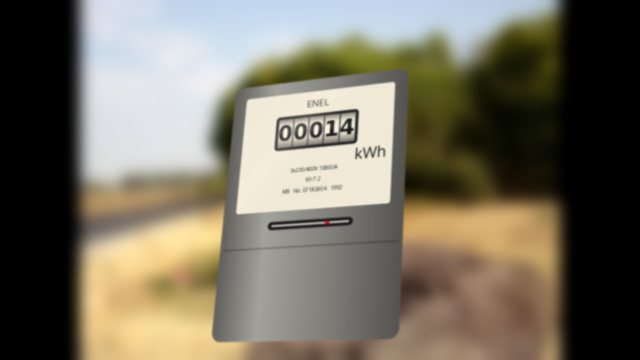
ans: 14,kWh
